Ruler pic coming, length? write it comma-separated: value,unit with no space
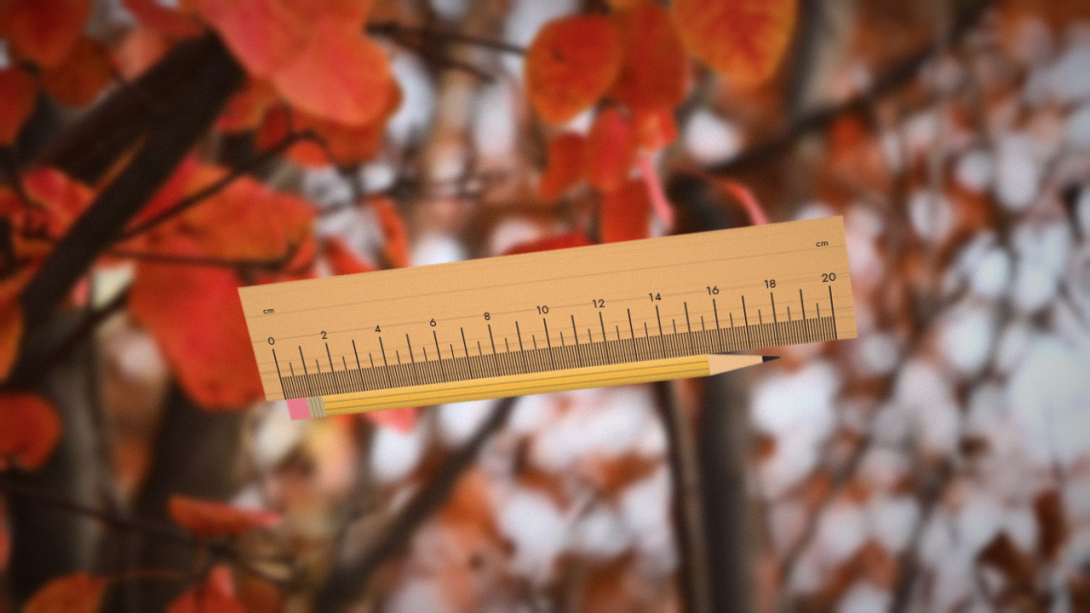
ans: 18,cm
